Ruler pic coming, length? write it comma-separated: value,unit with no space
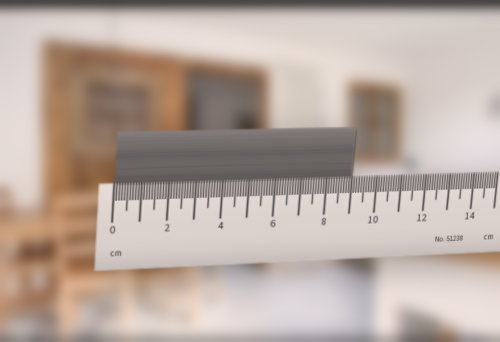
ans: 9,cm
